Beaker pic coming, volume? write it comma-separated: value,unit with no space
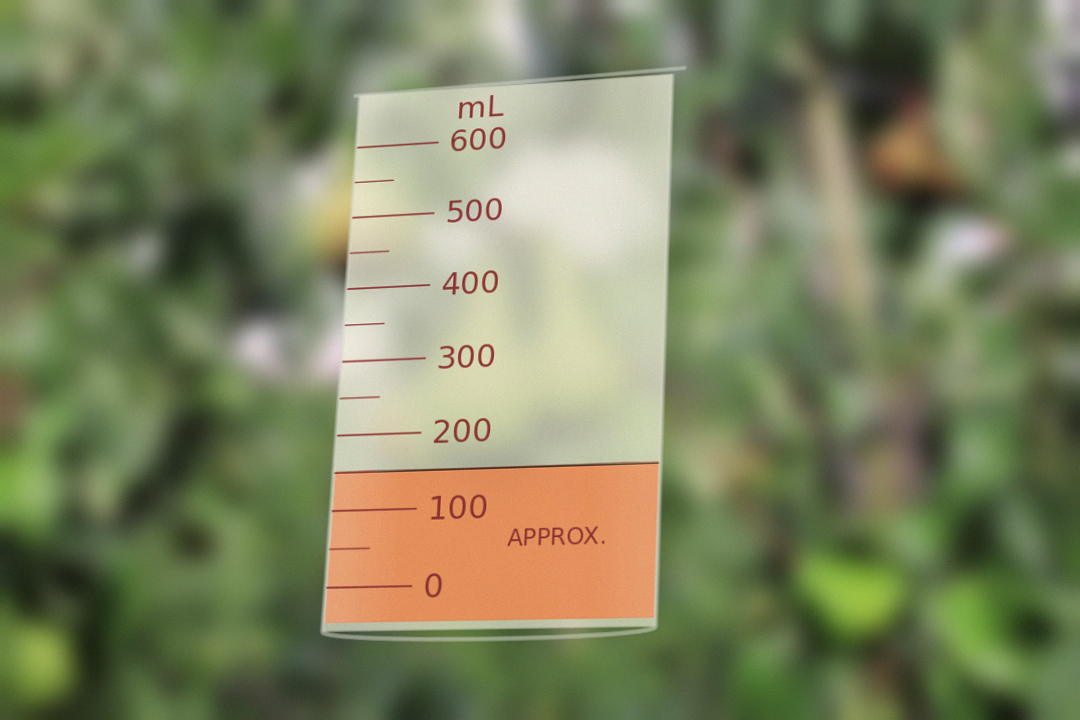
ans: 150,mL
